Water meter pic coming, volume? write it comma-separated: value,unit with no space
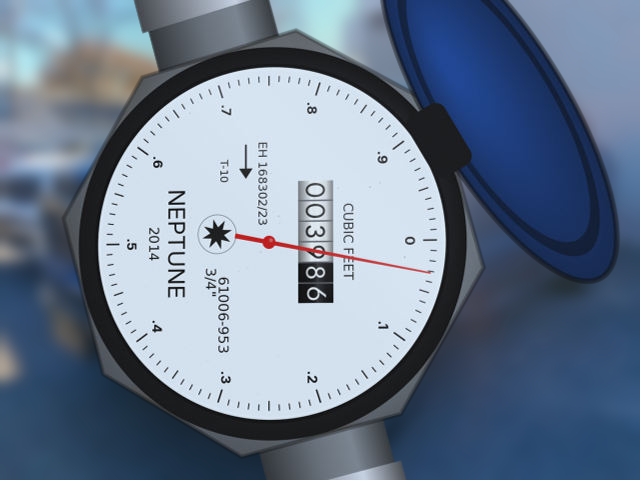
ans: 3986.03,ft³
